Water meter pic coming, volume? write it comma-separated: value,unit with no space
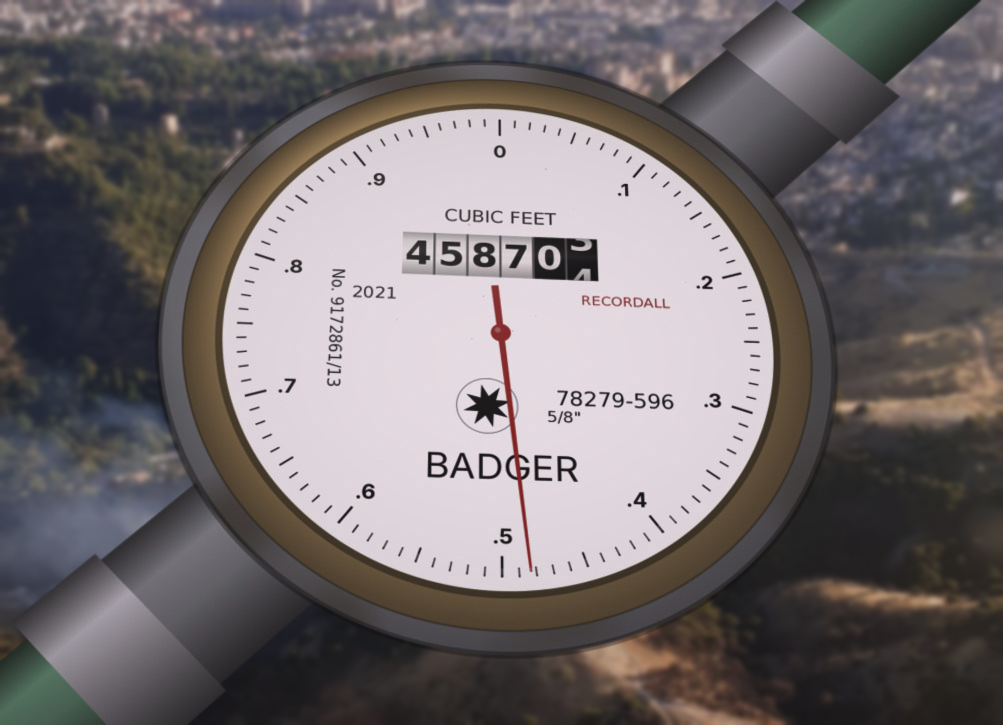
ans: 458703.48,ft³
